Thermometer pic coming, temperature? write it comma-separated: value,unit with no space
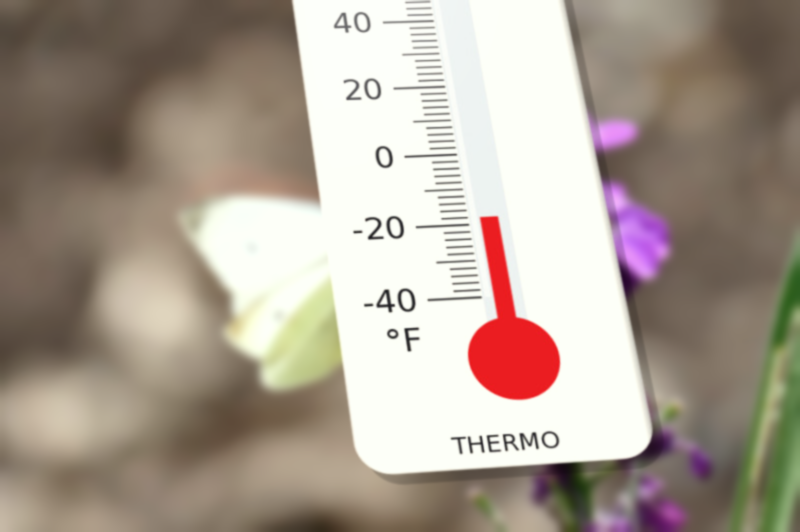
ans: -18,°F
